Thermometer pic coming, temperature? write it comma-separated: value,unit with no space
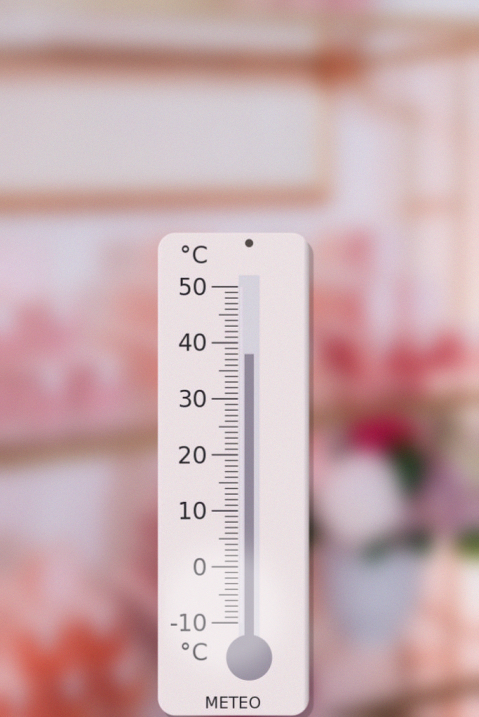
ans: 38,°C
